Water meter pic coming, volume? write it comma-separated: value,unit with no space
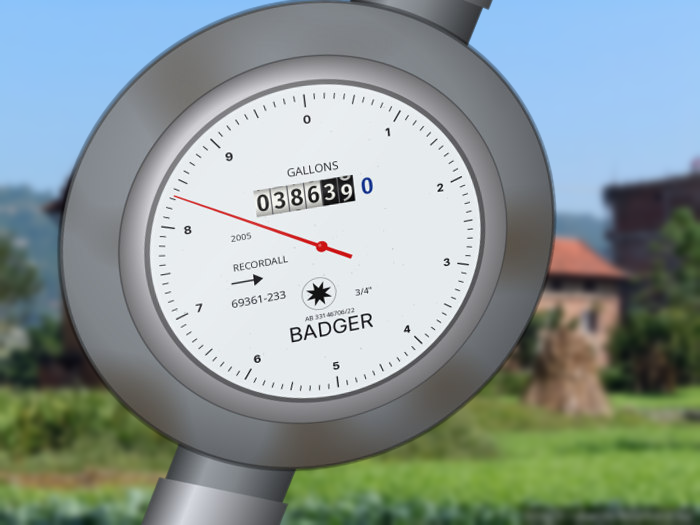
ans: 386388.3,gal
